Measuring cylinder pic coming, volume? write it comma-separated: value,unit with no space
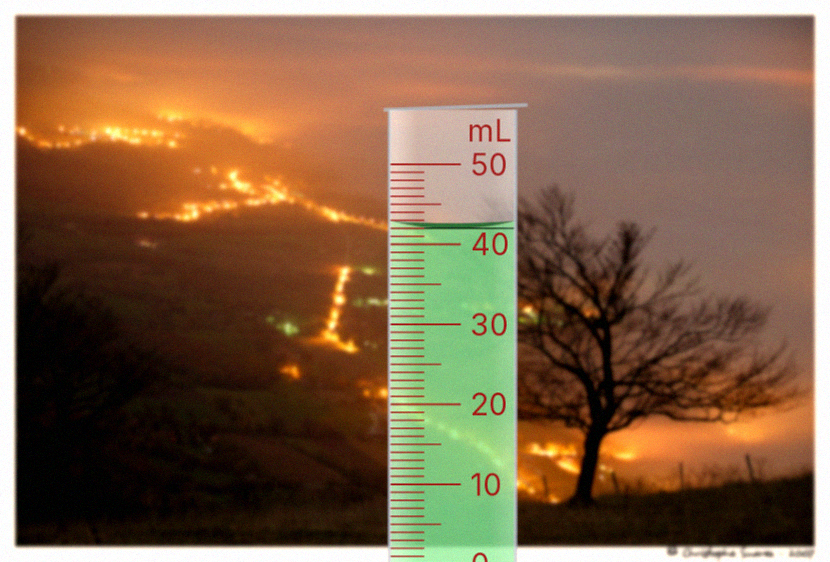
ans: 42,mL
